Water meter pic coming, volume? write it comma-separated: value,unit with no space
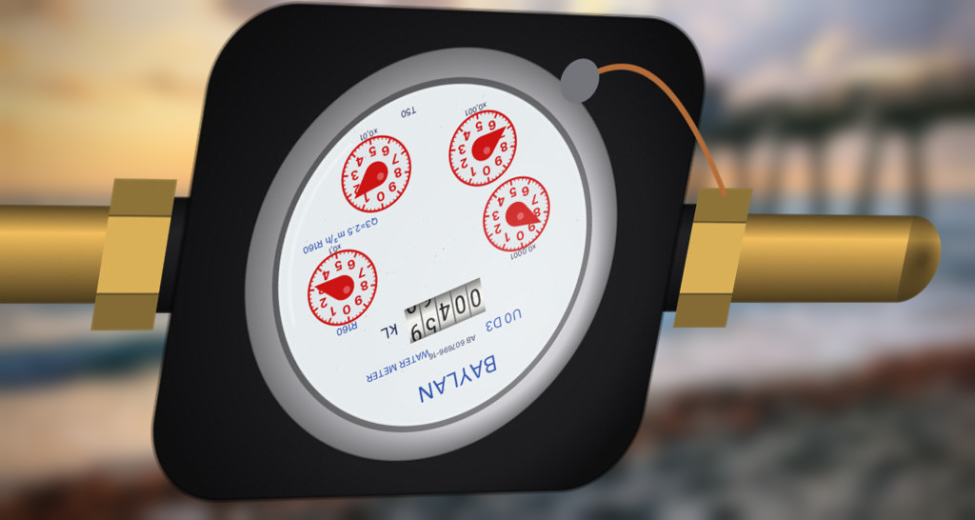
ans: 459.3168,kL
